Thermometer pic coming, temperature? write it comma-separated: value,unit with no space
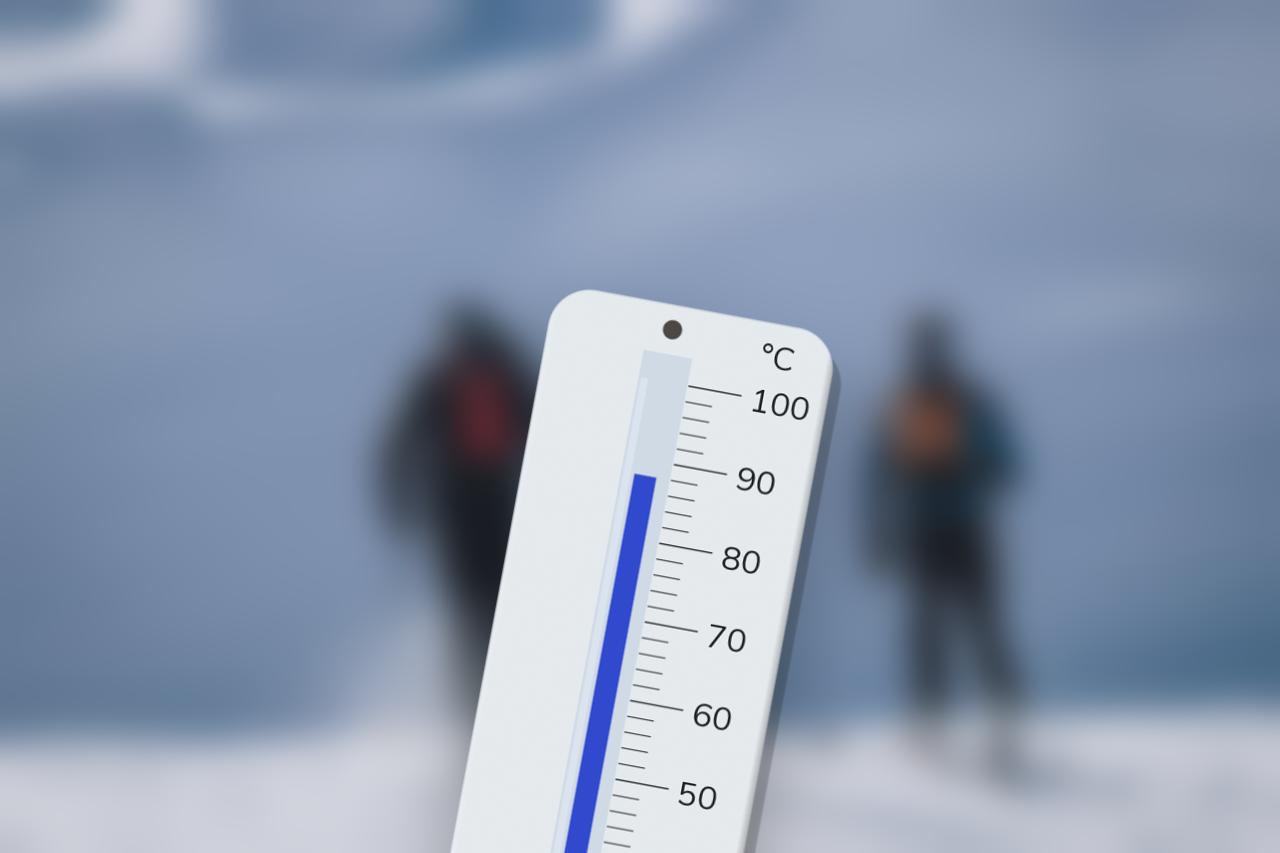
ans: 88,°C
